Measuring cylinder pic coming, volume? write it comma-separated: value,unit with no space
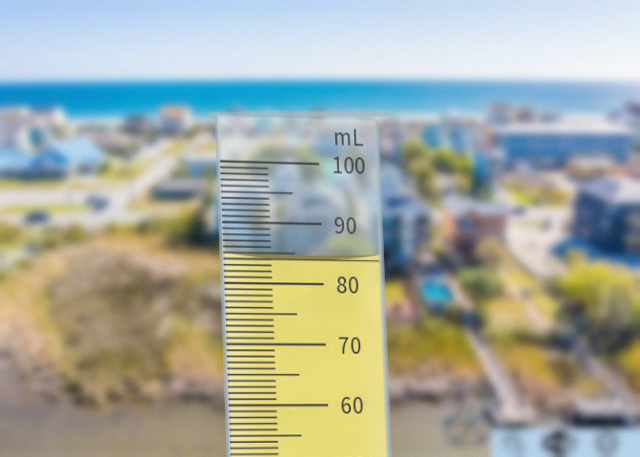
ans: 84,mL
